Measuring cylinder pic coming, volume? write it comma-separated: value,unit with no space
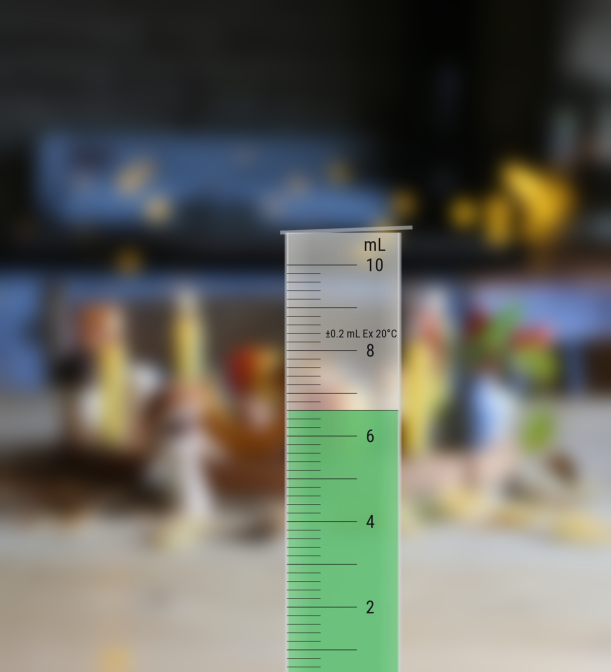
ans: 6.6,mL
